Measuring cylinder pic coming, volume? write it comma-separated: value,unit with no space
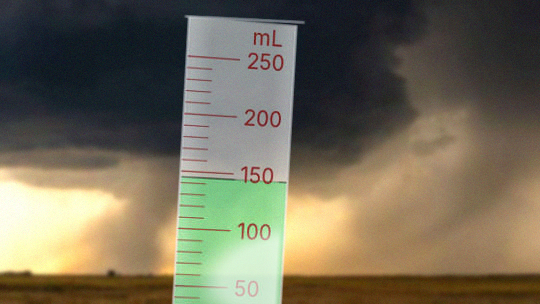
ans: 145,mL
